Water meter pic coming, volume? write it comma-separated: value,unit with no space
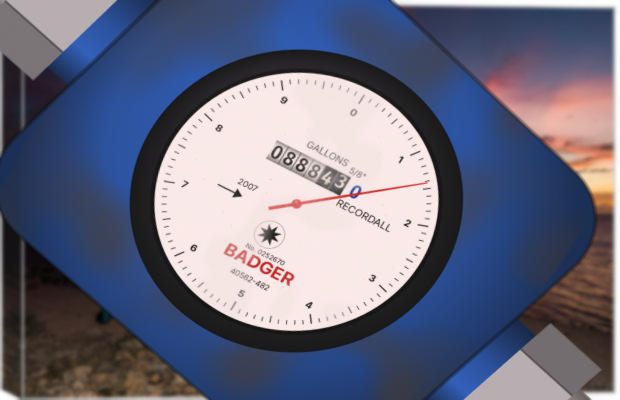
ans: 888431.4,gal
